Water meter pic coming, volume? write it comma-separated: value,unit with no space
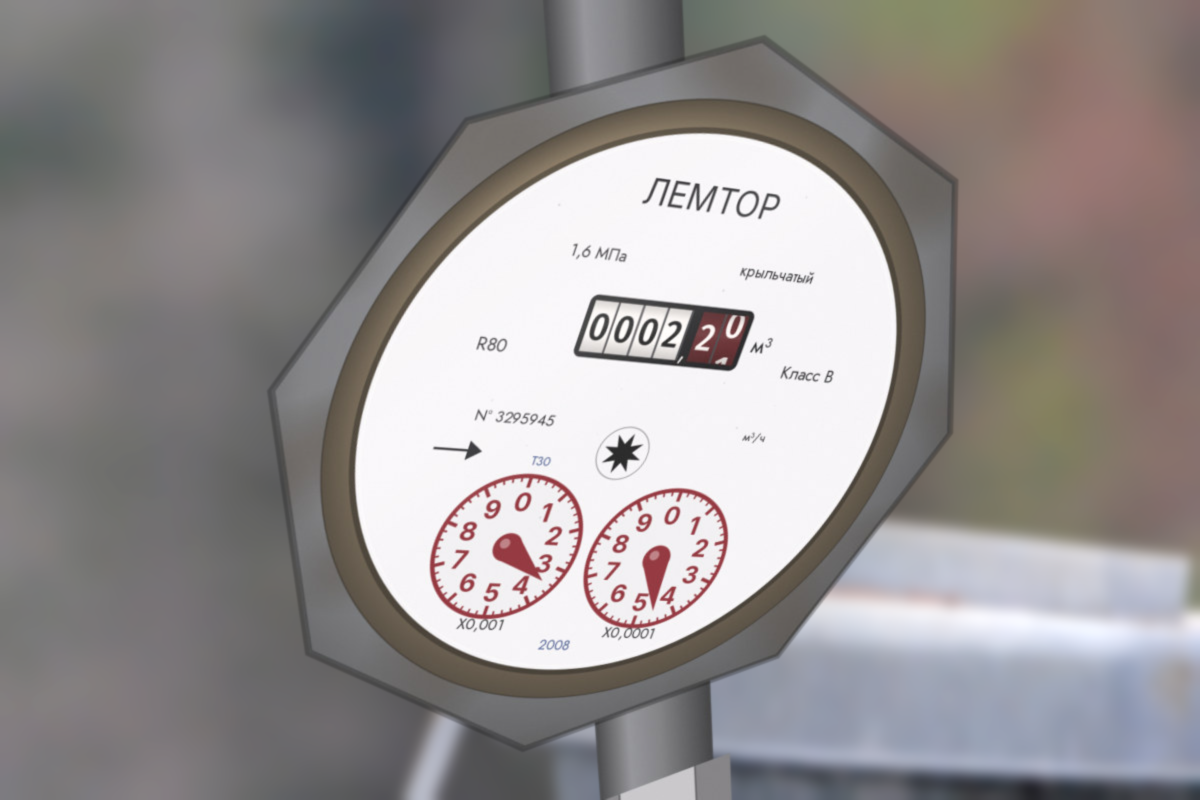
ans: 2.2034,m³
